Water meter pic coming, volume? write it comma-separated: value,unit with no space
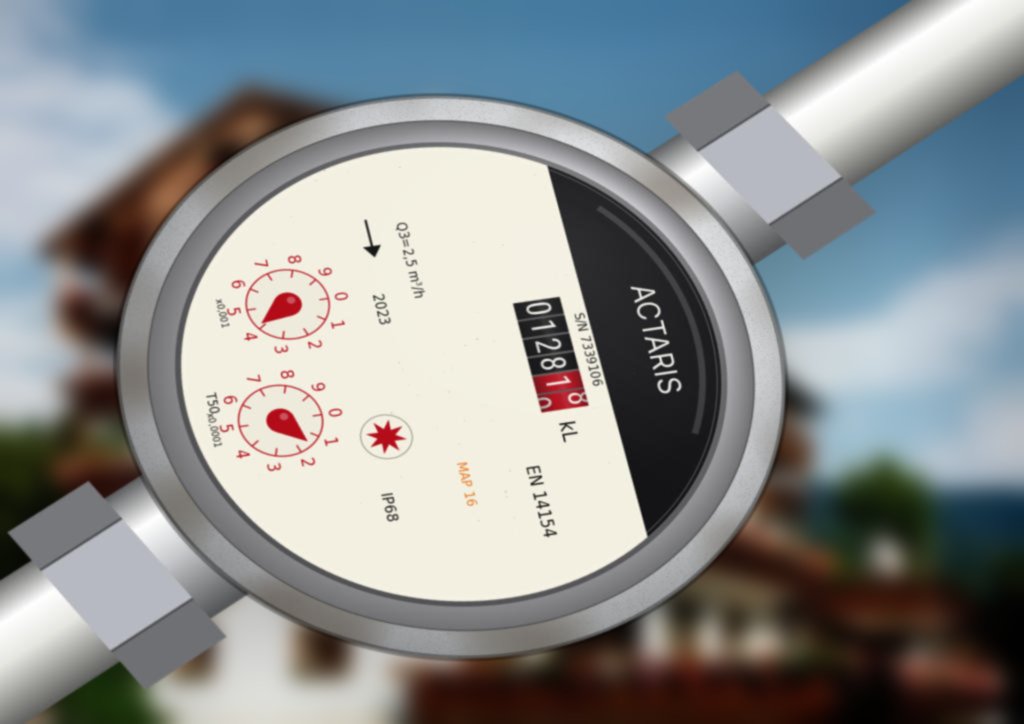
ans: 128.1841,kL
